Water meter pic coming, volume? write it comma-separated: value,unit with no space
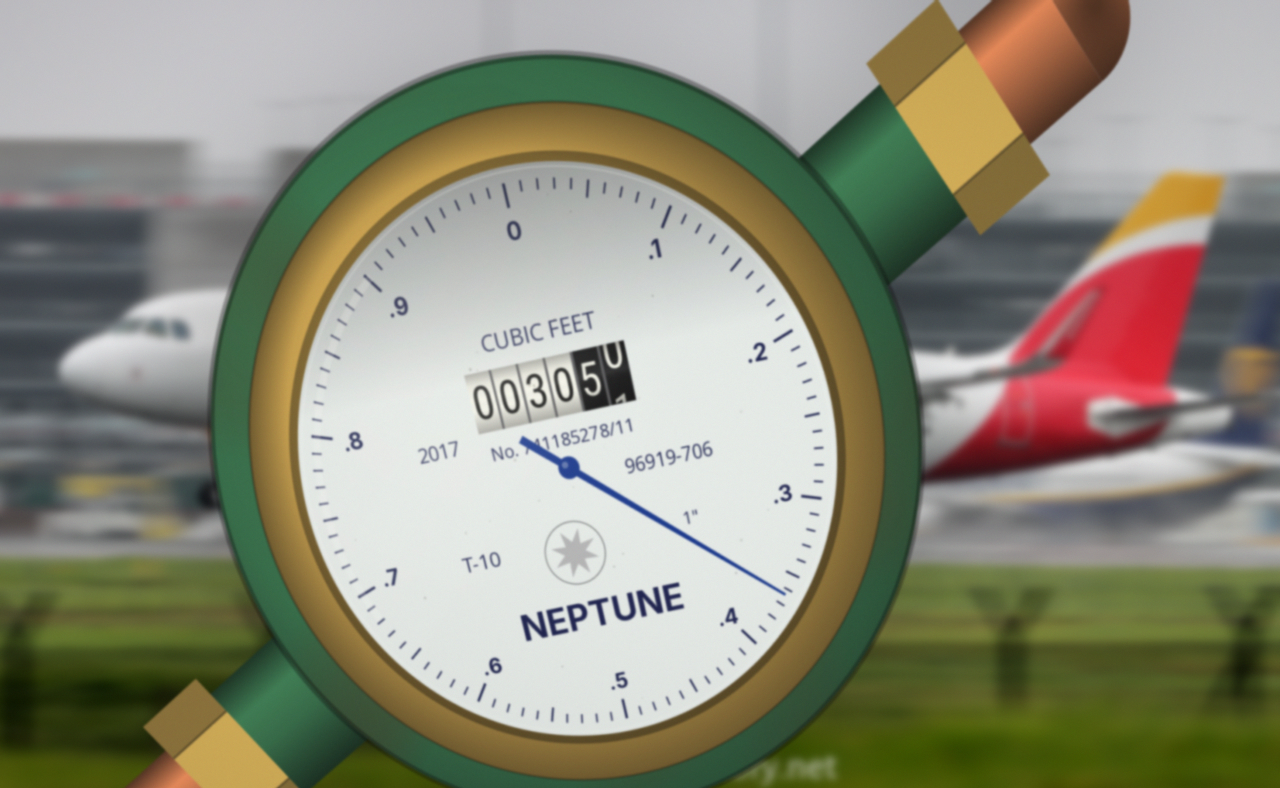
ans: 3050.36,ft³
